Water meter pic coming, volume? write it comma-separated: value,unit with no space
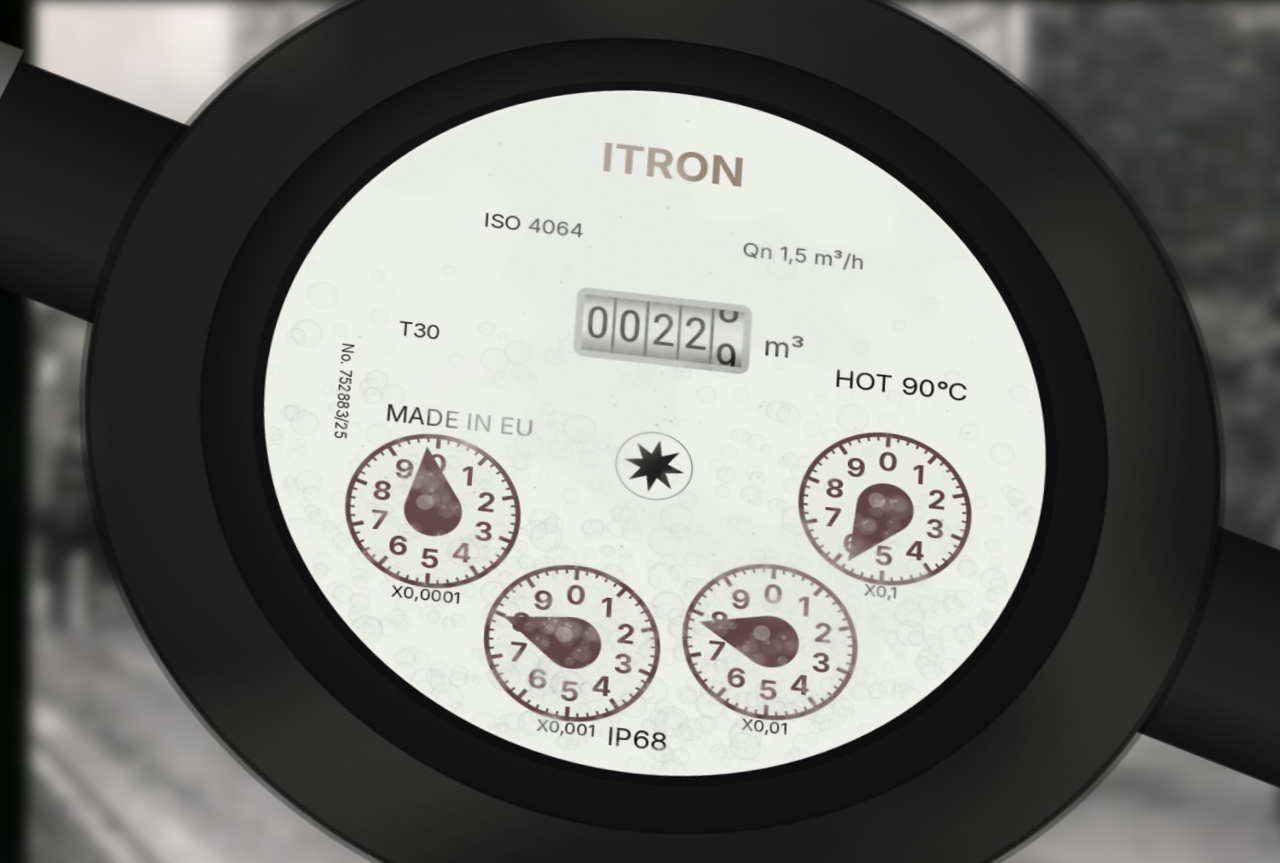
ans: 228.5779,m³
